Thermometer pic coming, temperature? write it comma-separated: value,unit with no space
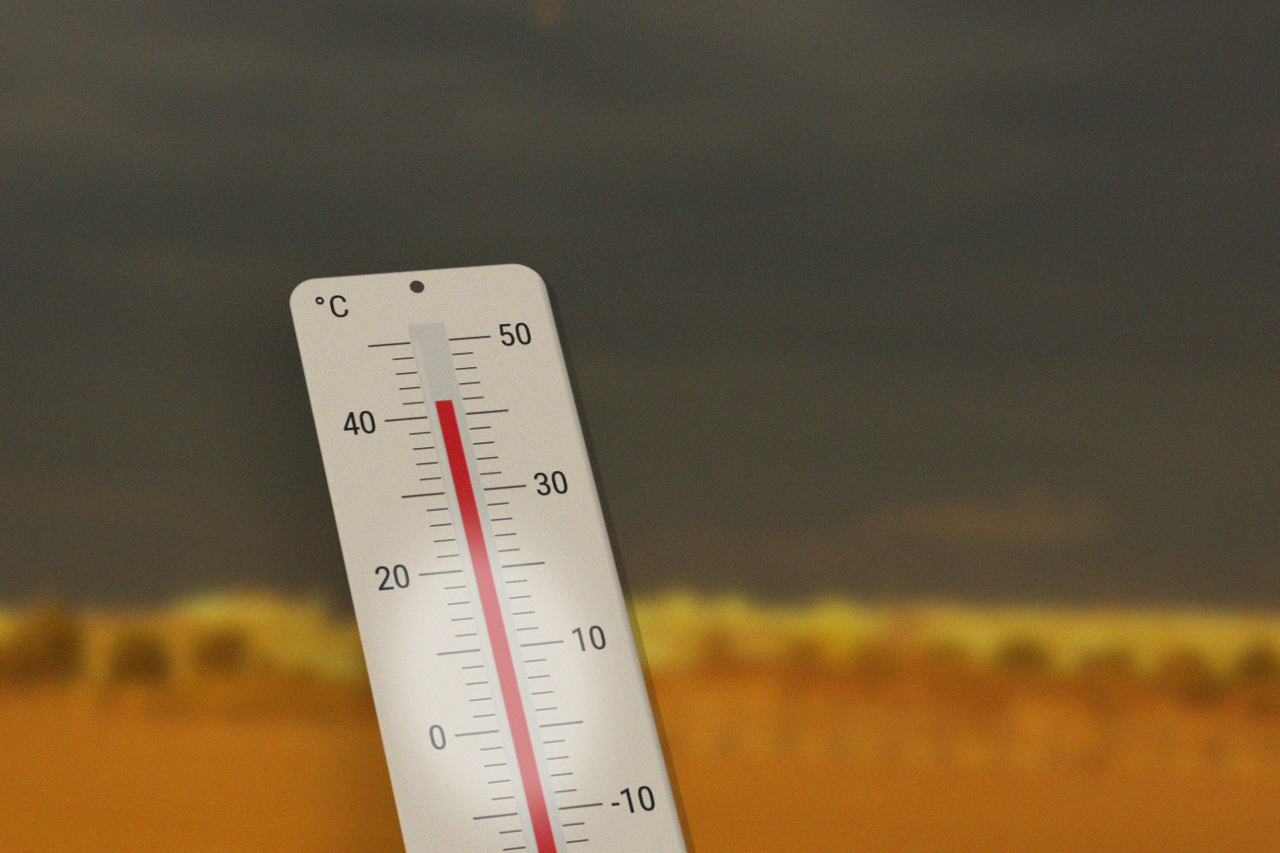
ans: 42,°C
